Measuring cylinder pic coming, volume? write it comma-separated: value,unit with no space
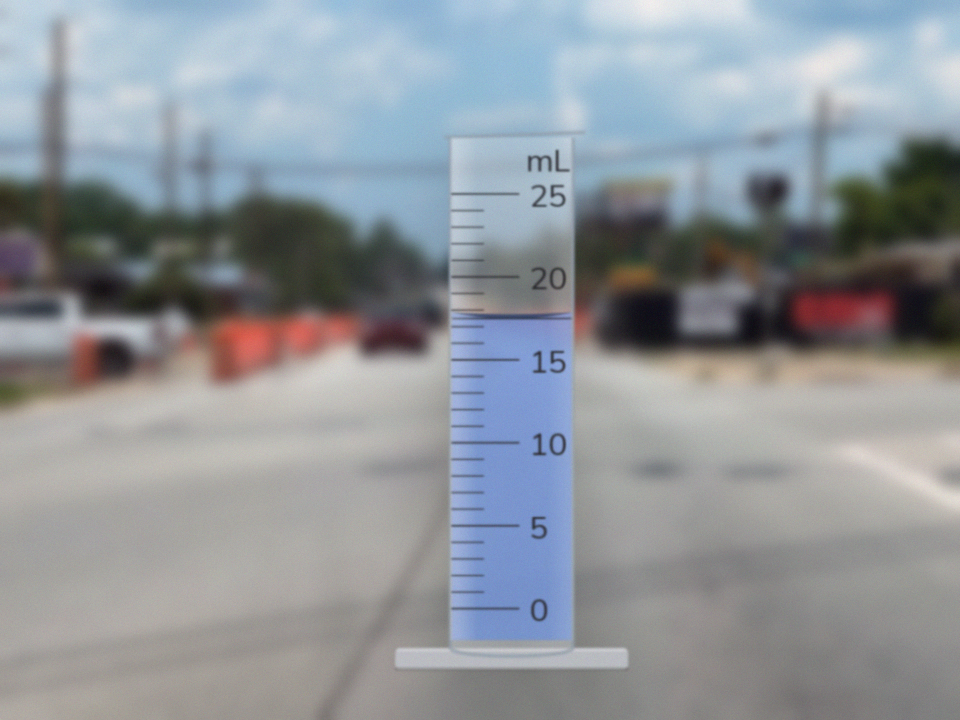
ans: 17.5,mL
